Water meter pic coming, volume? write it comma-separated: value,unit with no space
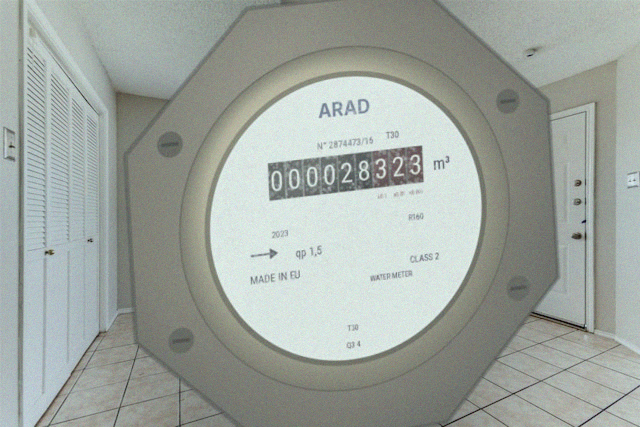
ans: 28.323,m³
